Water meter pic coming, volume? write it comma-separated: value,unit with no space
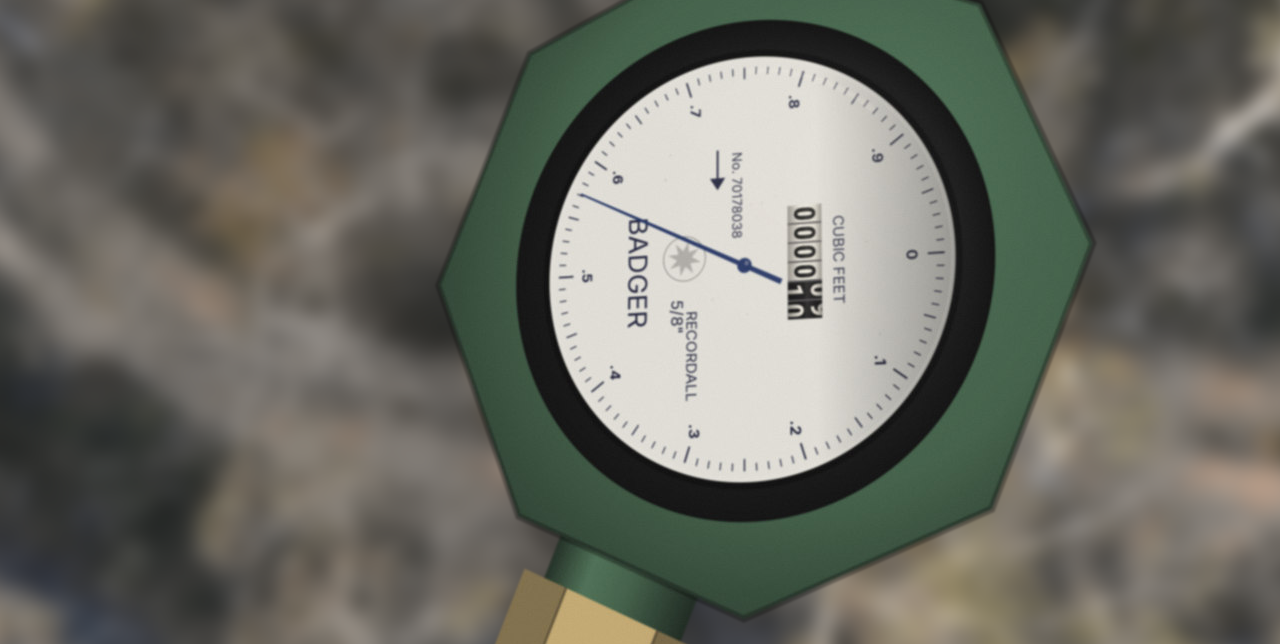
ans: 9.57,ft³
